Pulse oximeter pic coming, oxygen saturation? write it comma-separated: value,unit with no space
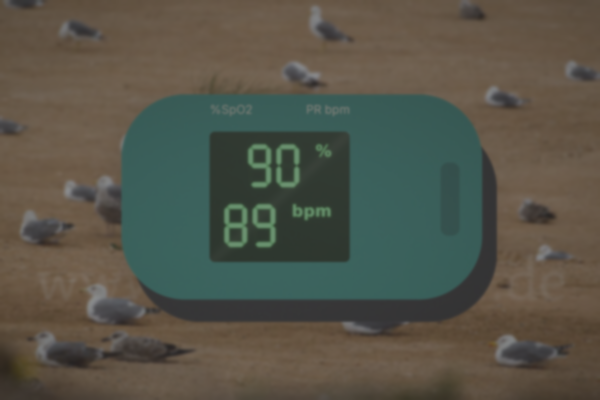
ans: 90,%
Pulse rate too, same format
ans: 89,bpm
